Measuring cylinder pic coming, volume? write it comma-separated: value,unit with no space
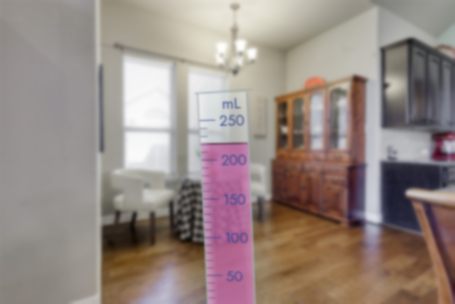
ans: 220,mL
